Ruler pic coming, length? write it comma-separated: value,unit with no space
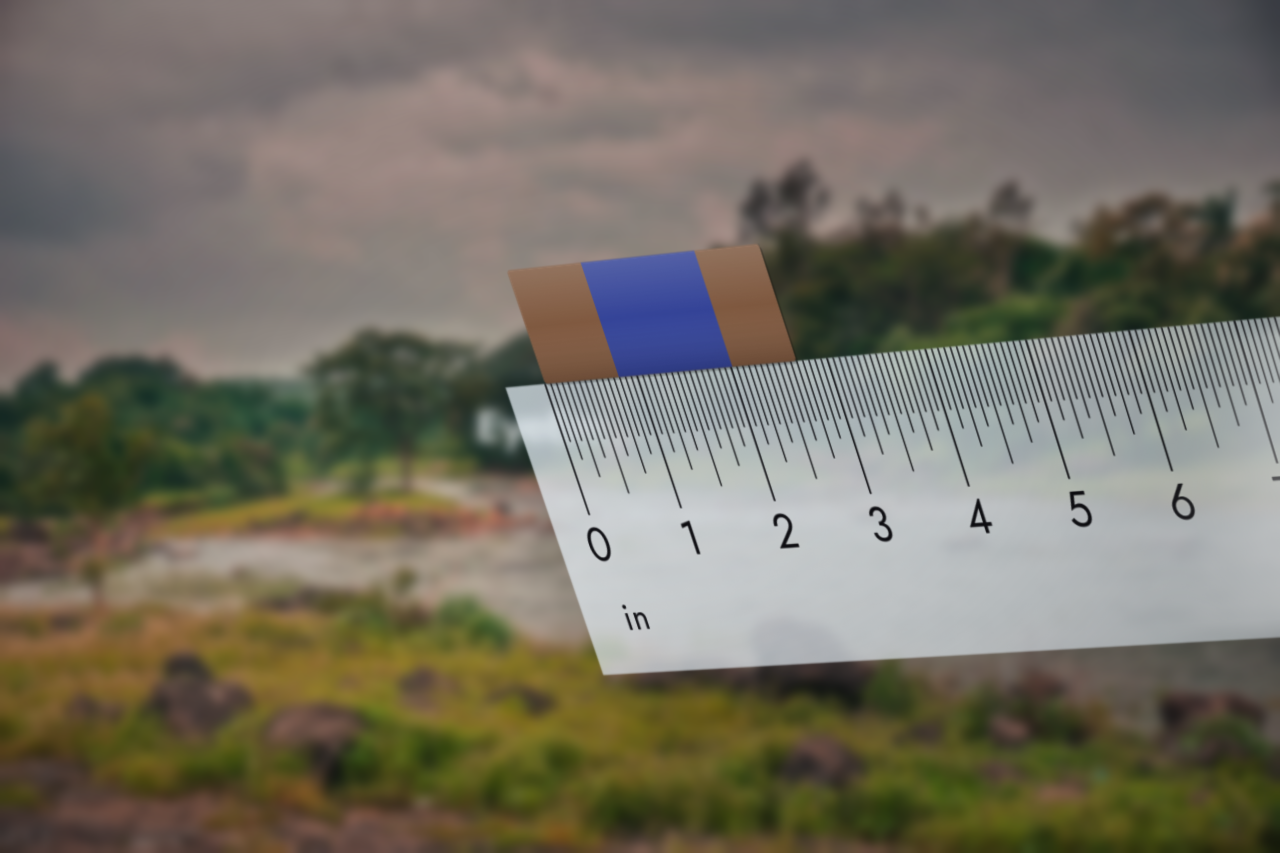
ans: 2.6875,in
